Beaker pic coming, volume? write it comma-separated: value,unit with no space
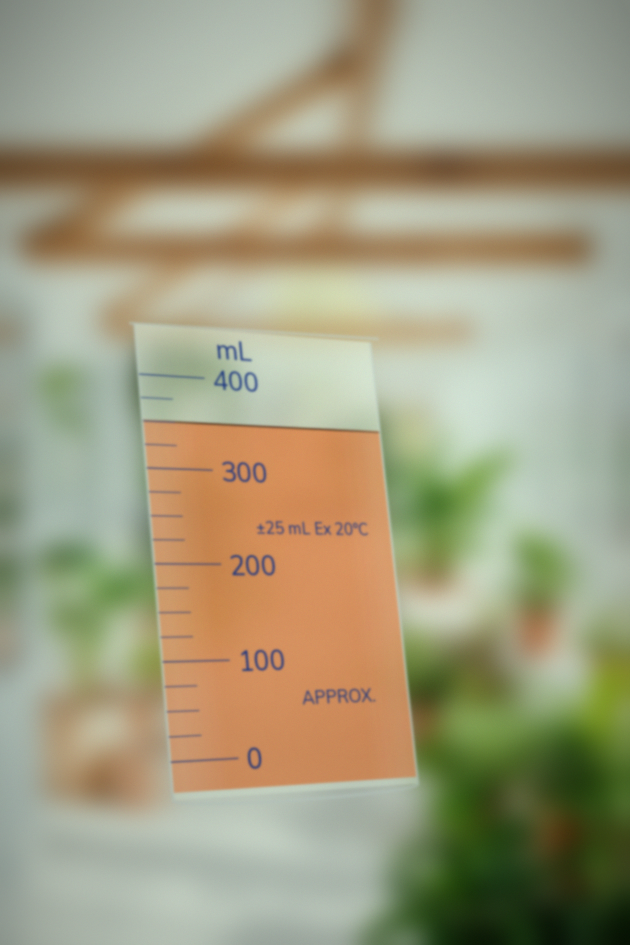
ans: 350,mL
